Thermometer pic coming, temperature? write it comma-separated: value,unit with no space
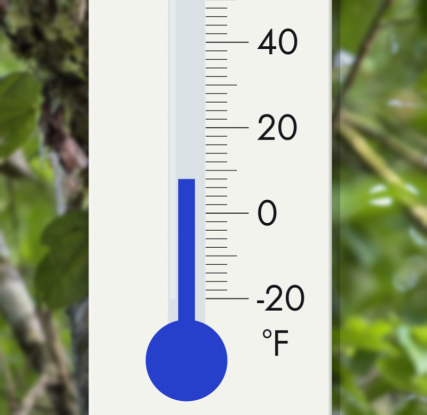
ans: 8,°F
